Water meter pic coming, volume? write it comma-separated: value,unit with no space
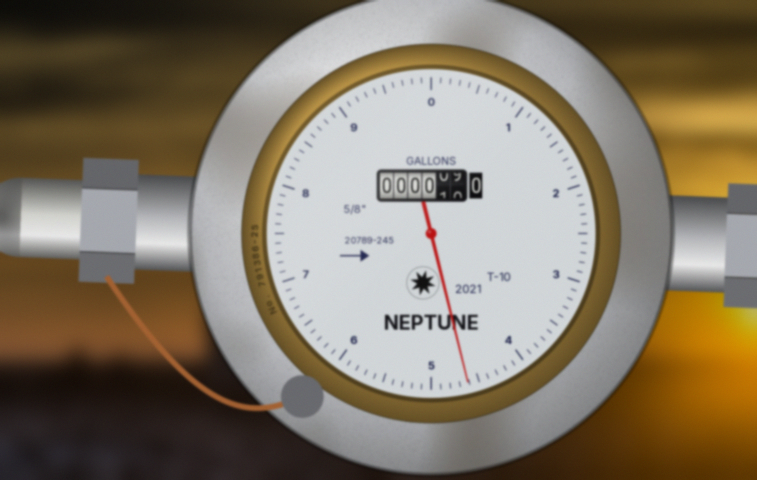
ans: 94.6,gal
